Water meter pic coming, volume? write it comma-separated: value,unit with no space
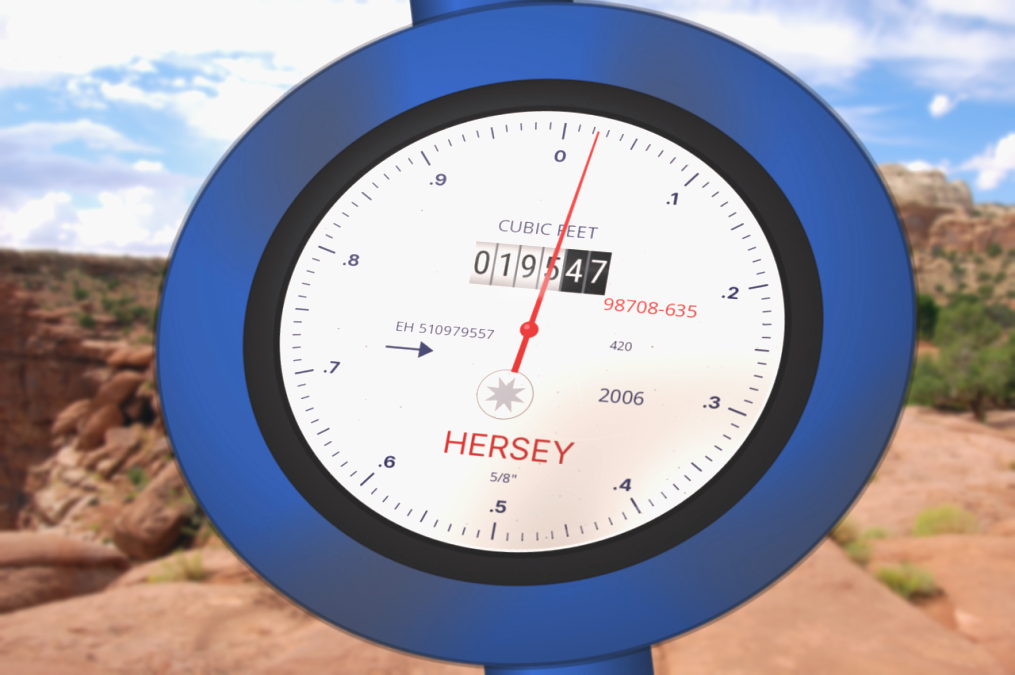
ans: 19547.02,ft³
